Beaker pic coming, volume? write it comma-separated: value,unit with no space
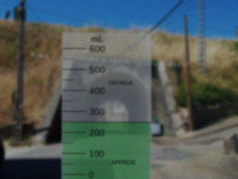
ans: 250,mL
